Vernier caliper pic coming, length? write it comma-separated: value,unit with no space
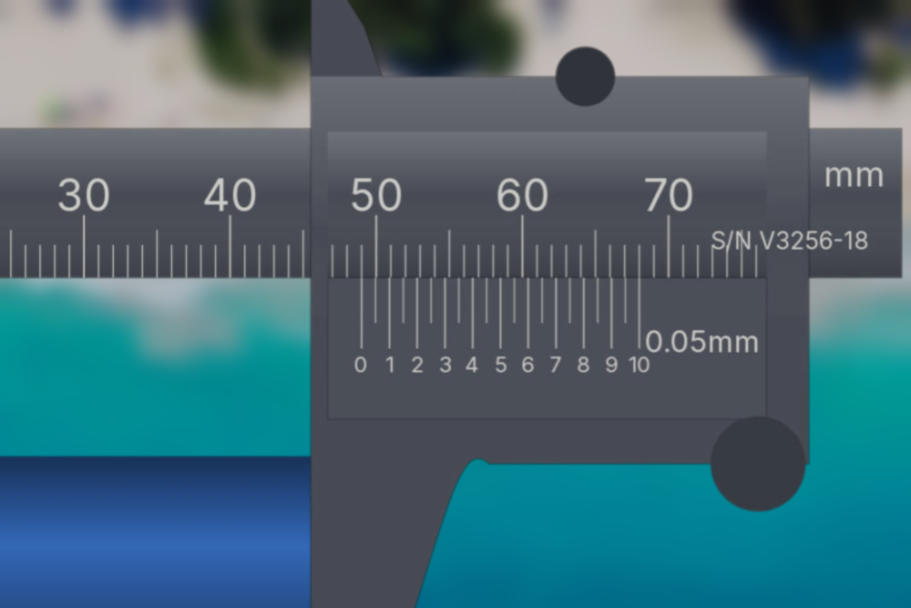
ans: 49.0,mm
